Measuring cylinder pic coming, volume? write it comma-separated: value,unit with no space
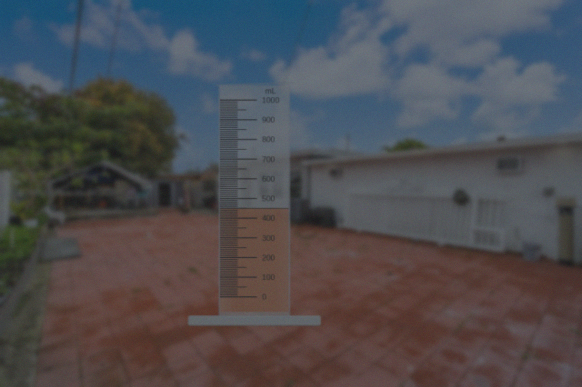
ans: 450,mL
